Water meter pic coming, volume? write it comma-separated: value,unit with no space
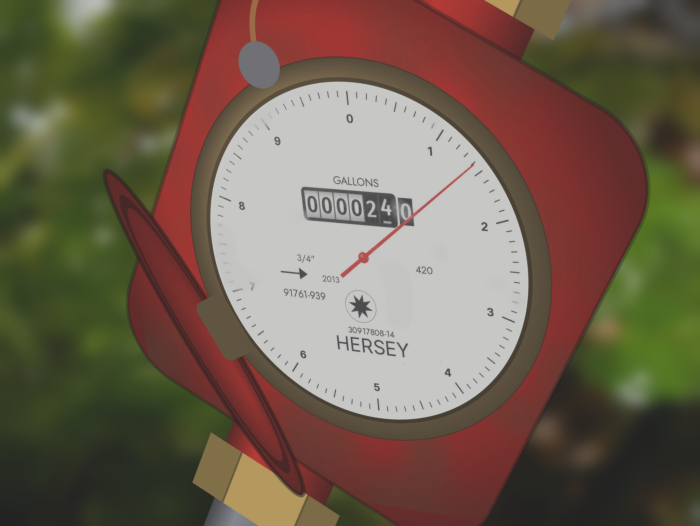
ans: 241.4,gal
